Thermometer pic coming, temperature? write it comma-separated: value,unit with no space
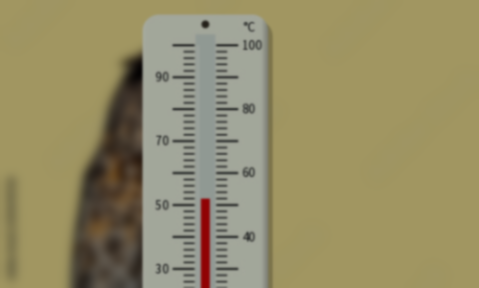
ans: 52,°C
